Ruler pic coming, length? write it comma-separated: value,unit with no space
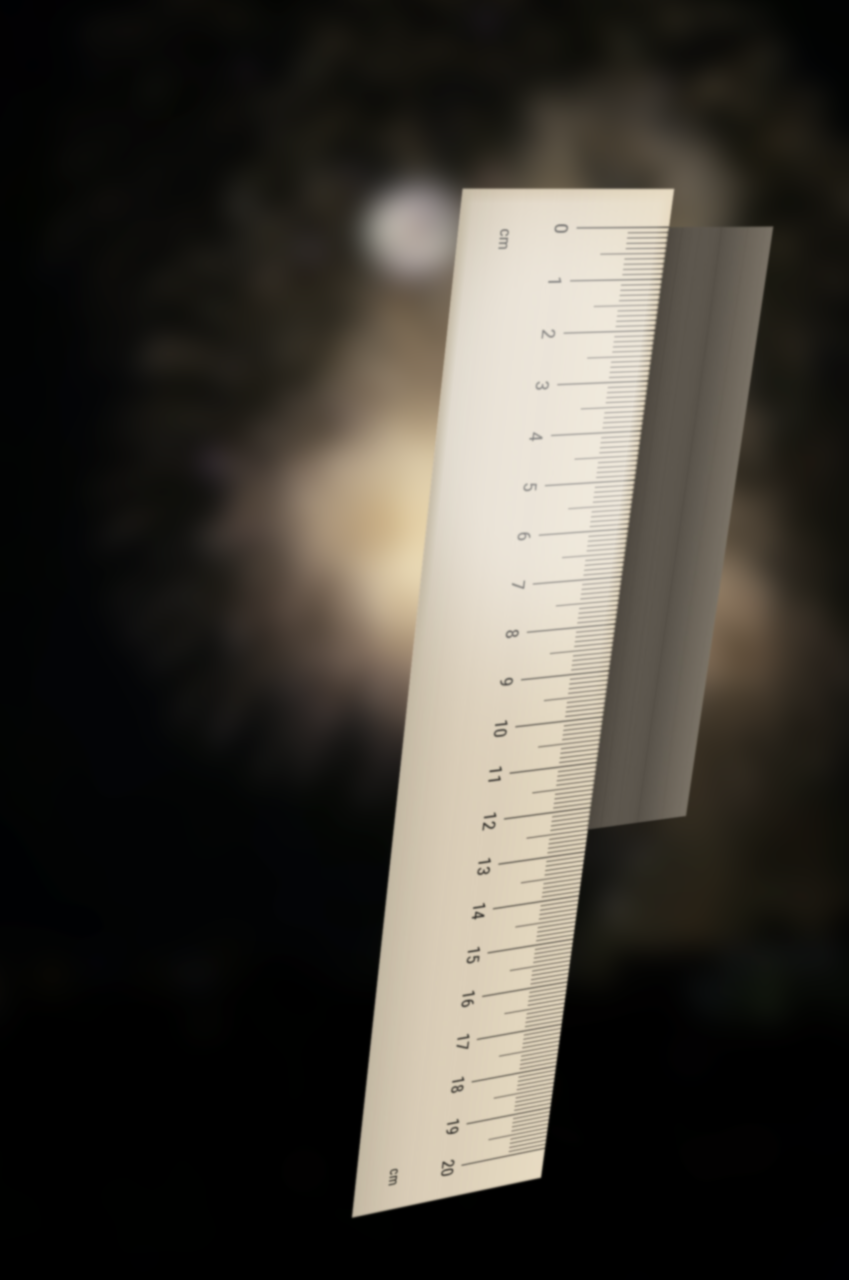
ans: 12.5,cm
